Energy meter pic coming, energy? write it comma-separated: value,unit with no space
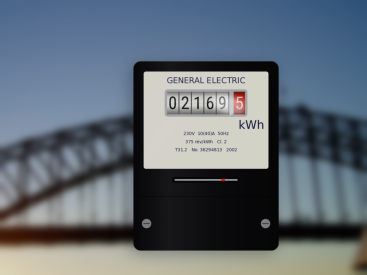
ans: 2169.5,kWh
